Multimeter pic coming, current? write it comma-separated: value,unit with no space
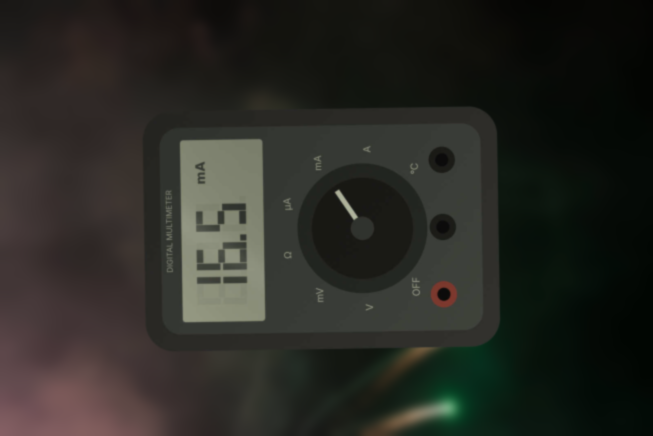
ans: 16.5,mA
